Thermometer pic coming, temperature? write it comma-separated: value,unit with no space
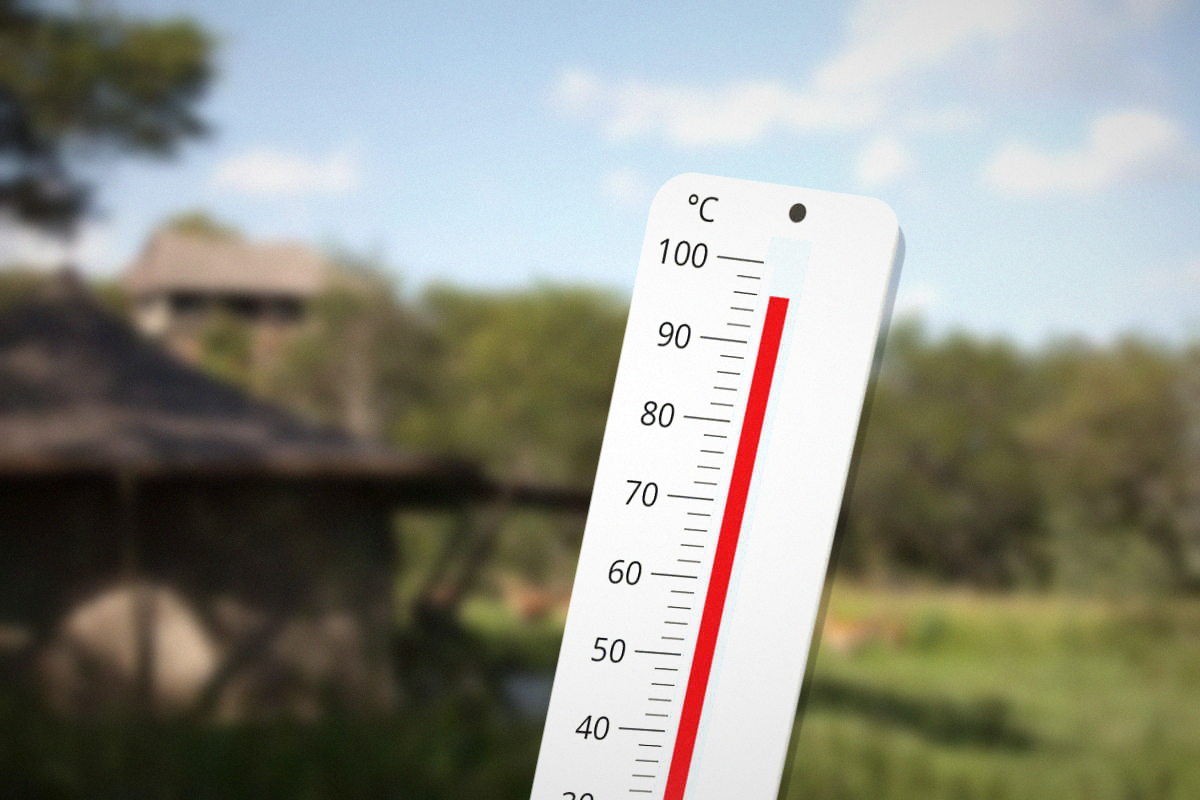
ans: 96,°C
